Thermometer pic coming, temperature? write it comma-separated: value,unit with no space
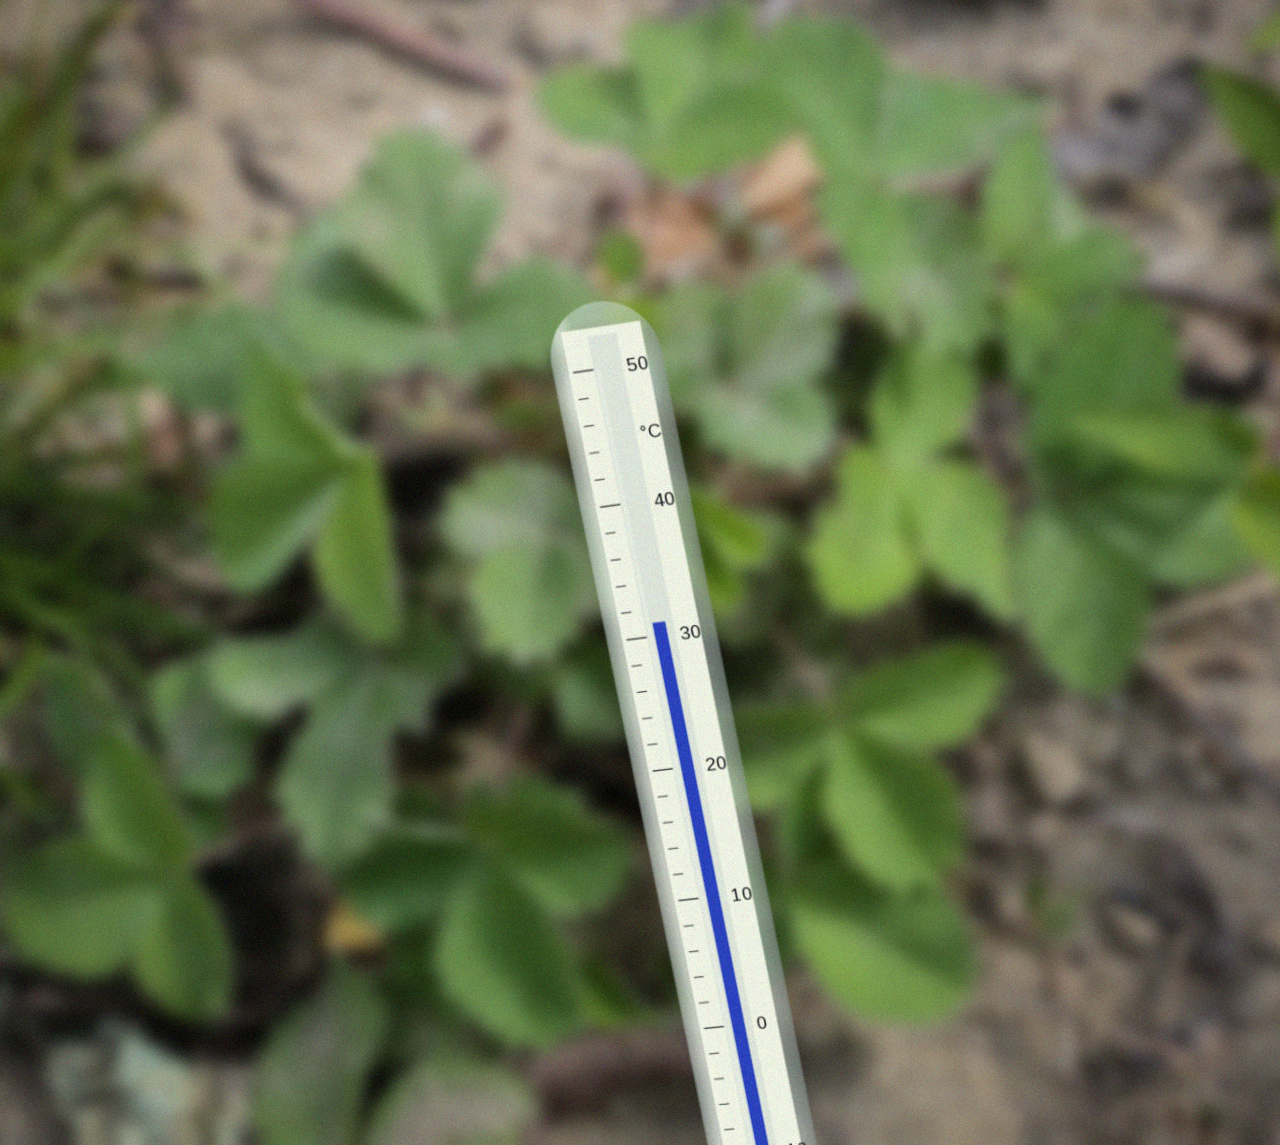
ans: 31,°C
